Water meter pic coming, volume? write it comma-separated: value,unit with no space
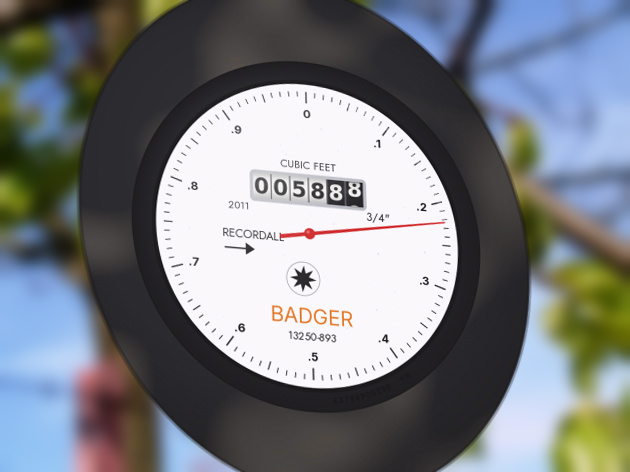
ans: 5888.22,ft³
